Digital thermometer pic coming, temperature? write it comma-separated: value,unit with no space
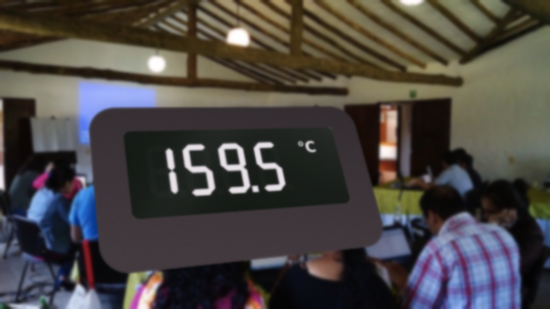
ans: 159.5,°C
